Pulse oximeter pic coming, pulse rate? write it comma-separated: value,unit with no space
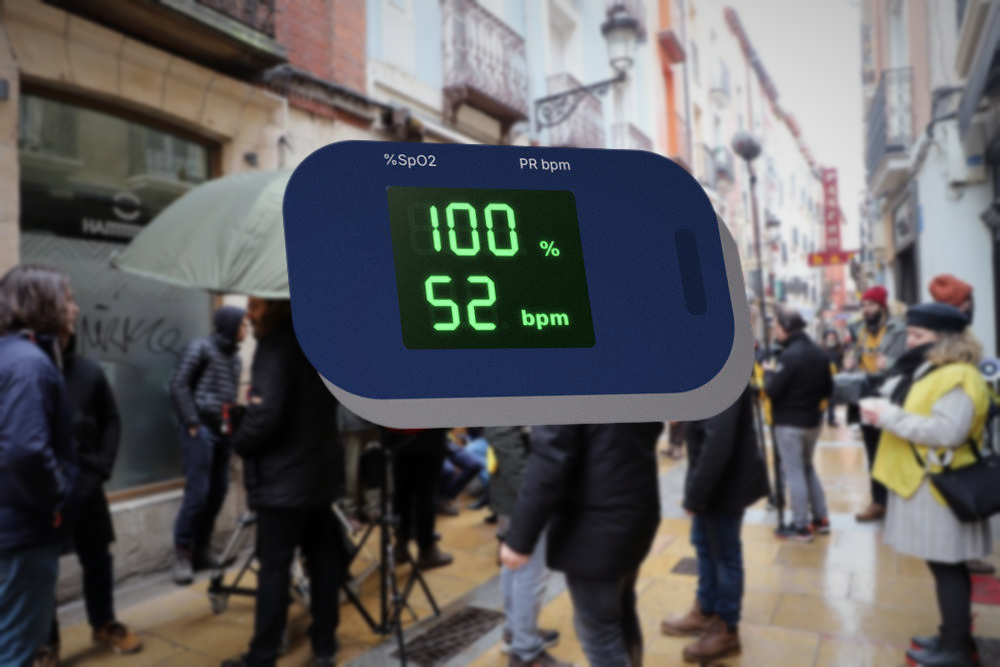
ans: 52,bpm
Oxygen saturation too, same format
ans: 100,%
